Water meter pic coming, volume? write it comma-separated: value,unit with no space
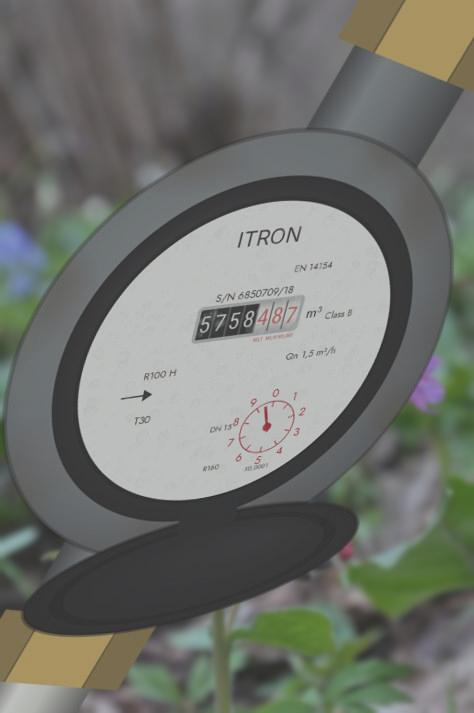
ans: 5758.4869,m³
